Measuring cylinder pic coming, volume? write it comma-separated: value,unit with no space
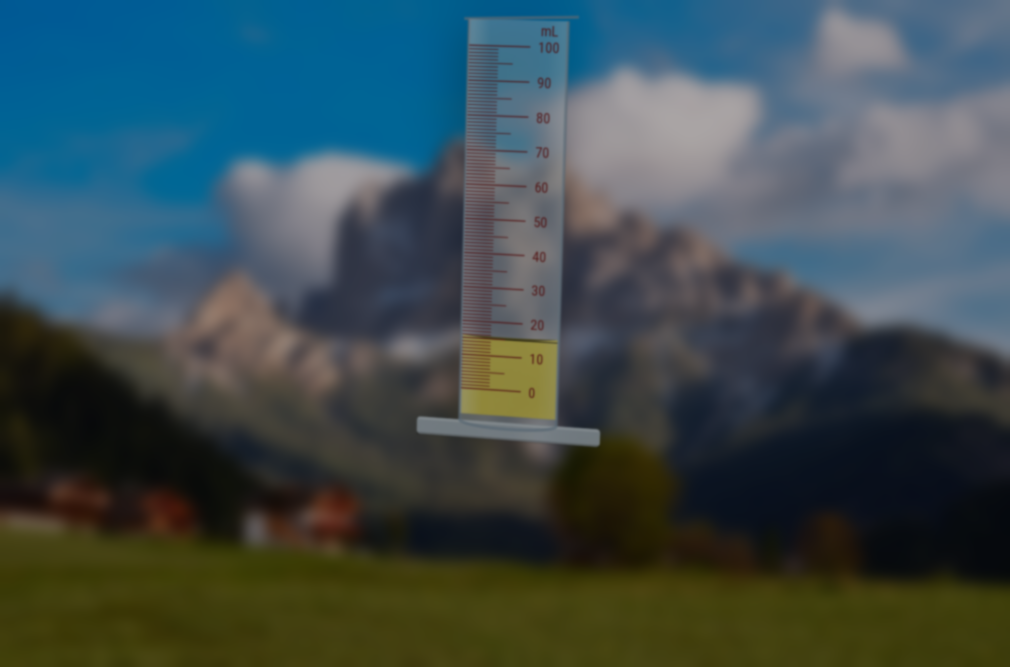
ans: 15,mL
